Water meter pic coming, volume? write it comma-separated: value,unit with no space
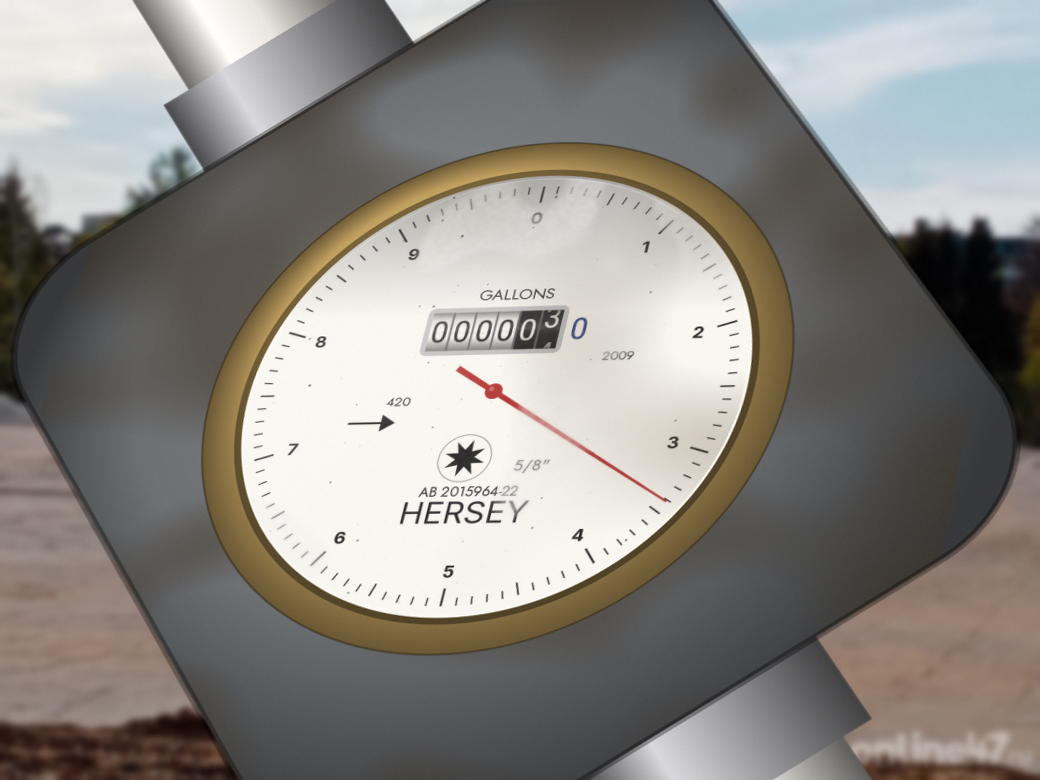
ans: 33.4,gal
